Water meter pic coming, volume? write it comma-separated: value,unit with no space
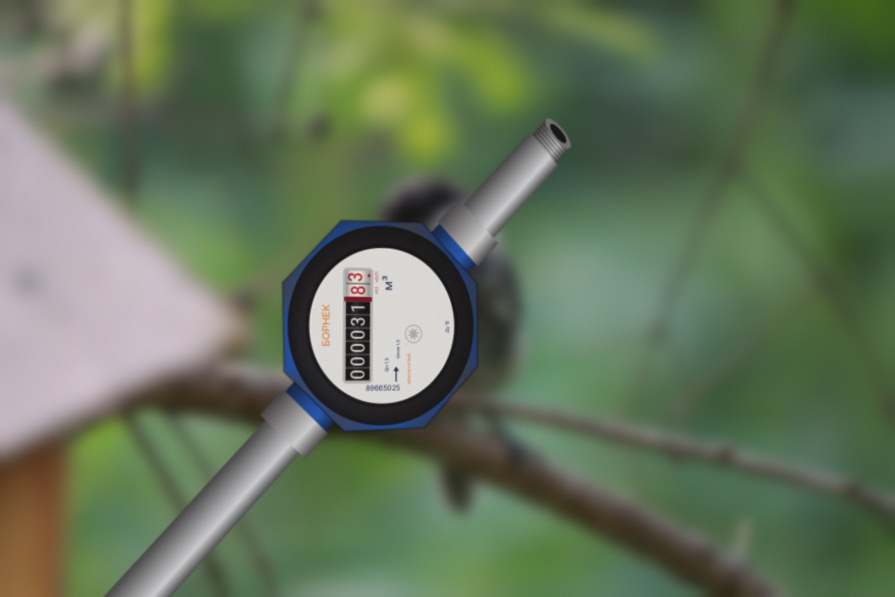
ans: 31.83,m³
